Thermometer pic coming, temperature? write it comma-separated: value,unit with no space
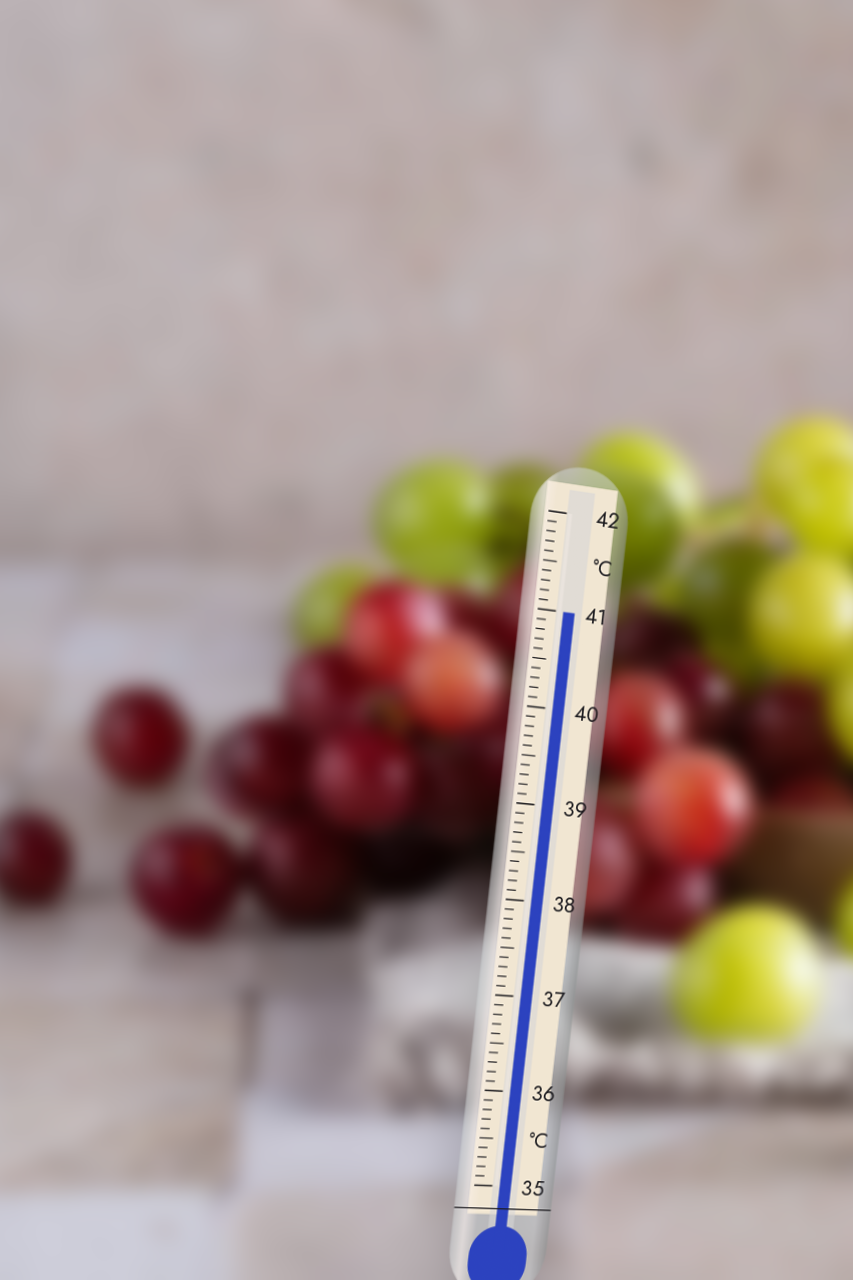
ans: 41,°C
